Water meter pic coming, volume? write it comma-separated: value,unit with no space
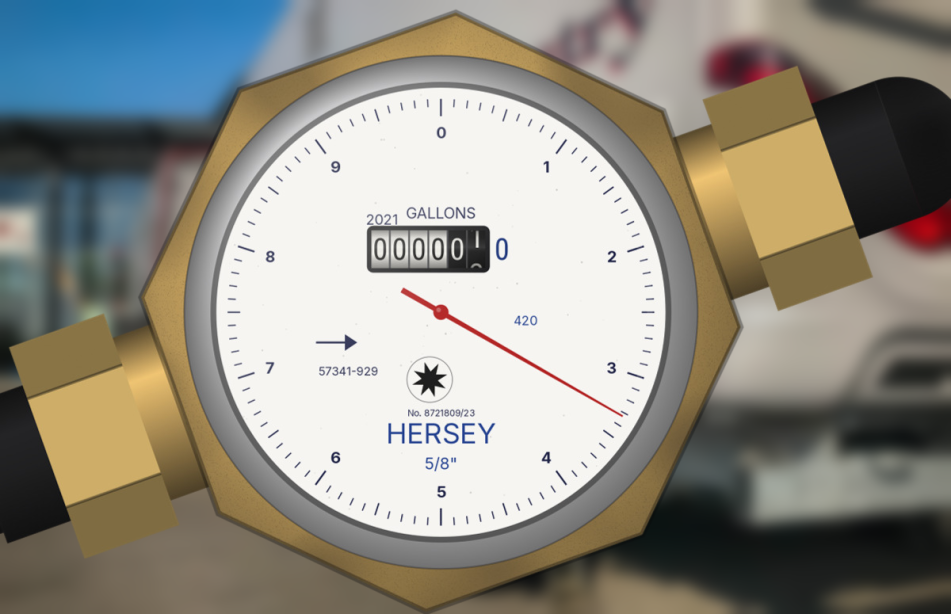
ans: 13.3,gal
